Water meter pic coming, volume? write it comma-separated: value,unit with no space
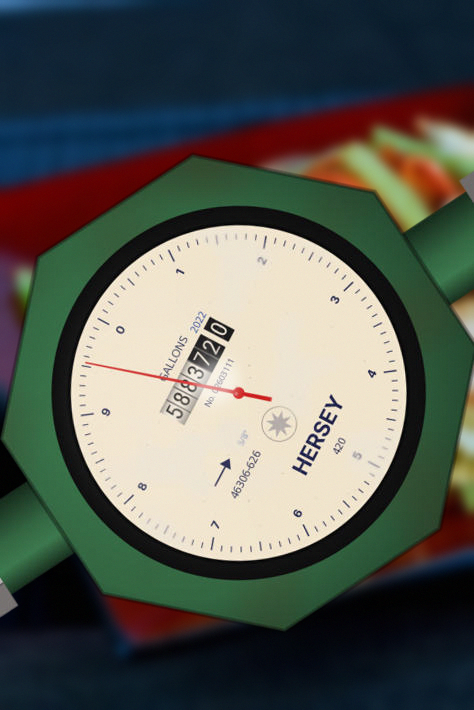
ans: 5883719.5,gal
